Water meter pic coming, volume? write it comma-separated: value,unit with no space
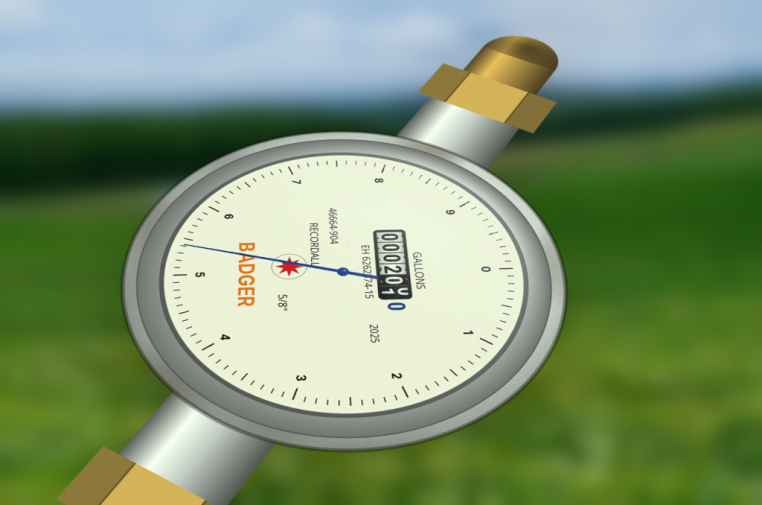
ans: 2005.4,gal
